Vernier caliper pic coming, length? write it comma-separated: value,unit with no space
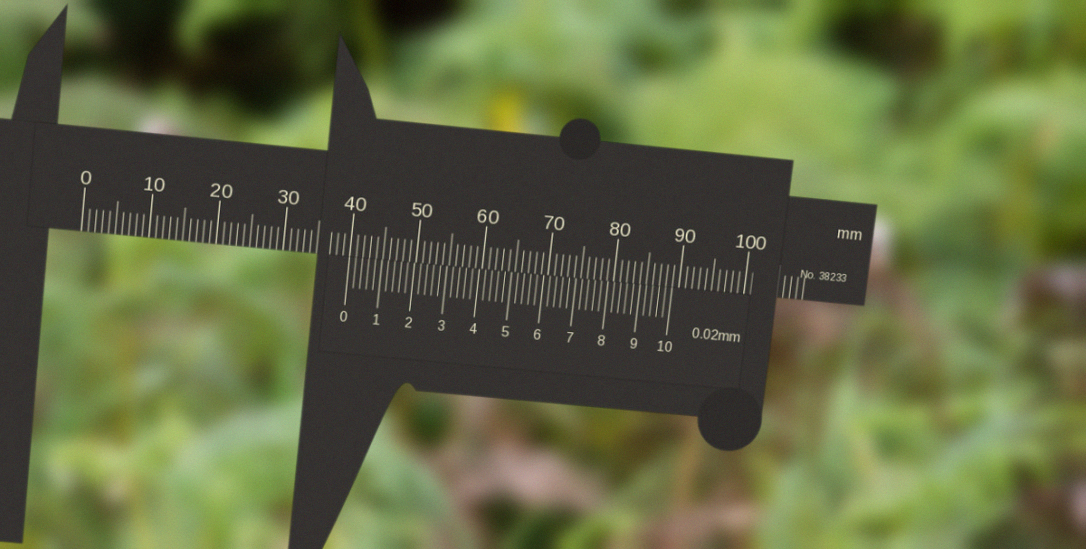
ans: 40.0,mm
